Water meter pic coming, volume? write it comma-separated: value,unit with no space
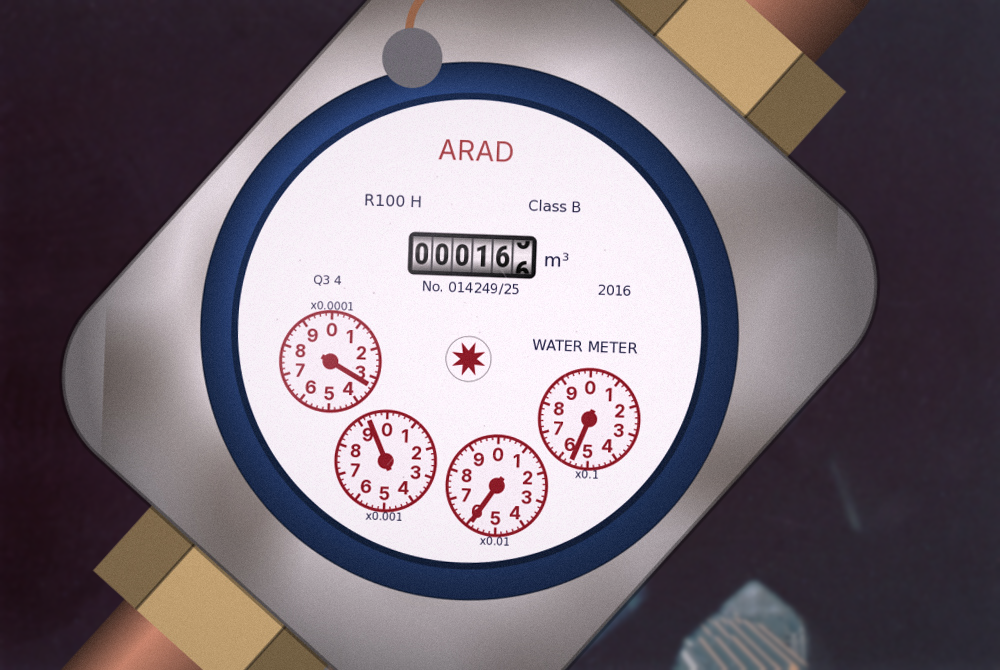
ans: 165.5593,m³
